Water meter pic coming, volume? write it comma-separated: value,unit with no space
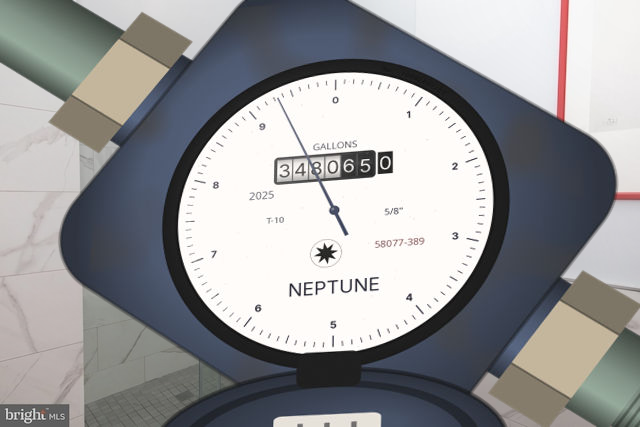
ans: 3480649.3,gal
